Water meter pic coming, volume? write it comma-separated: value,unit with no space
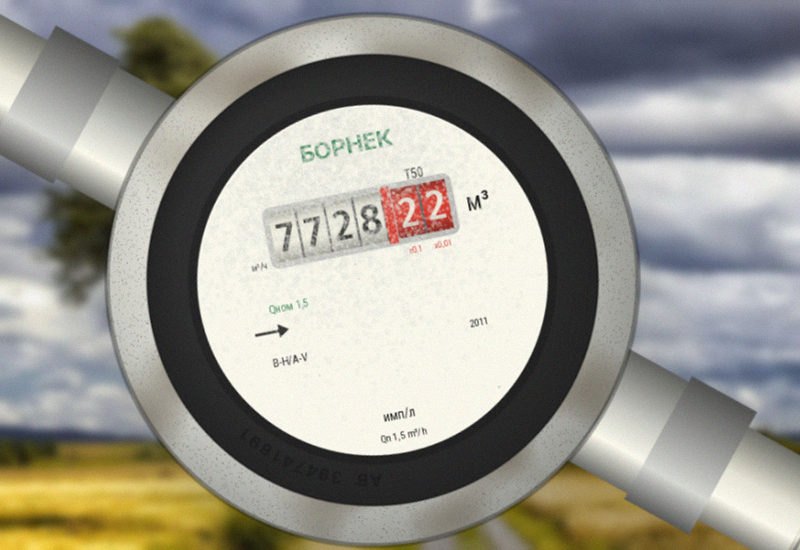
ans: 7728.22,m³
